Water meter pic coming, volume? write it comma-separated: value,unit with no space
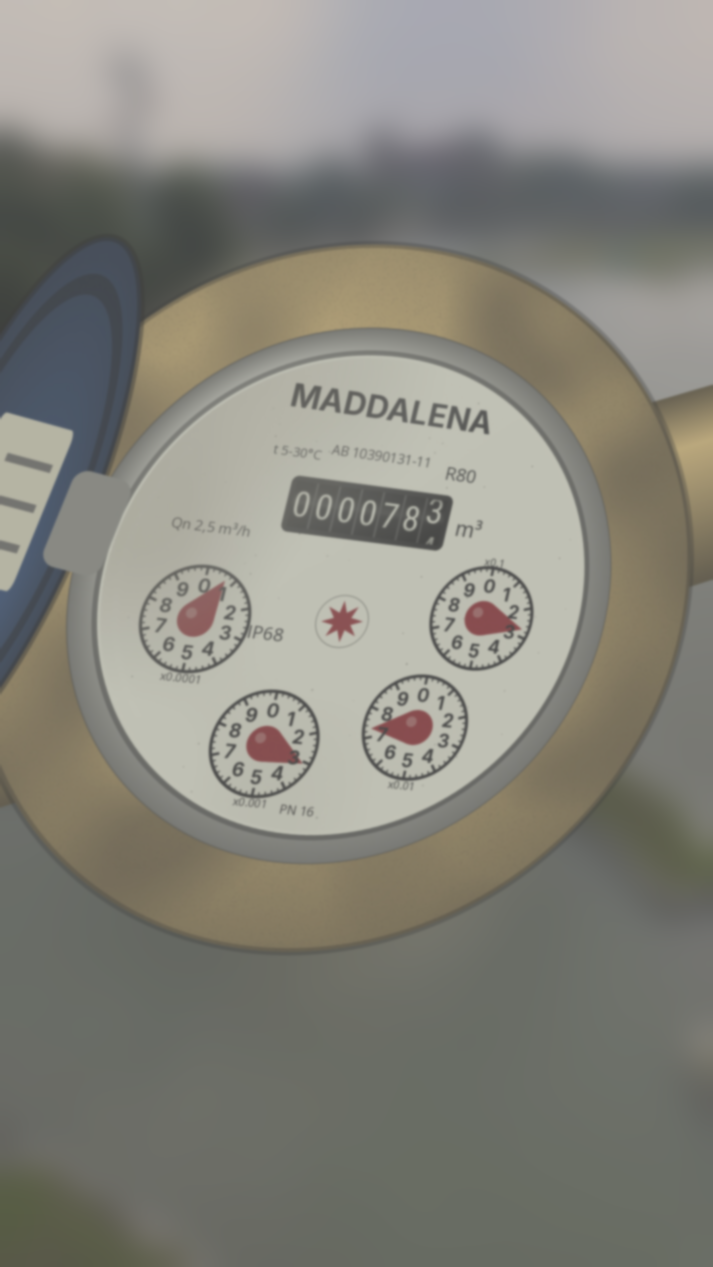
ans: 783.2730,m³
